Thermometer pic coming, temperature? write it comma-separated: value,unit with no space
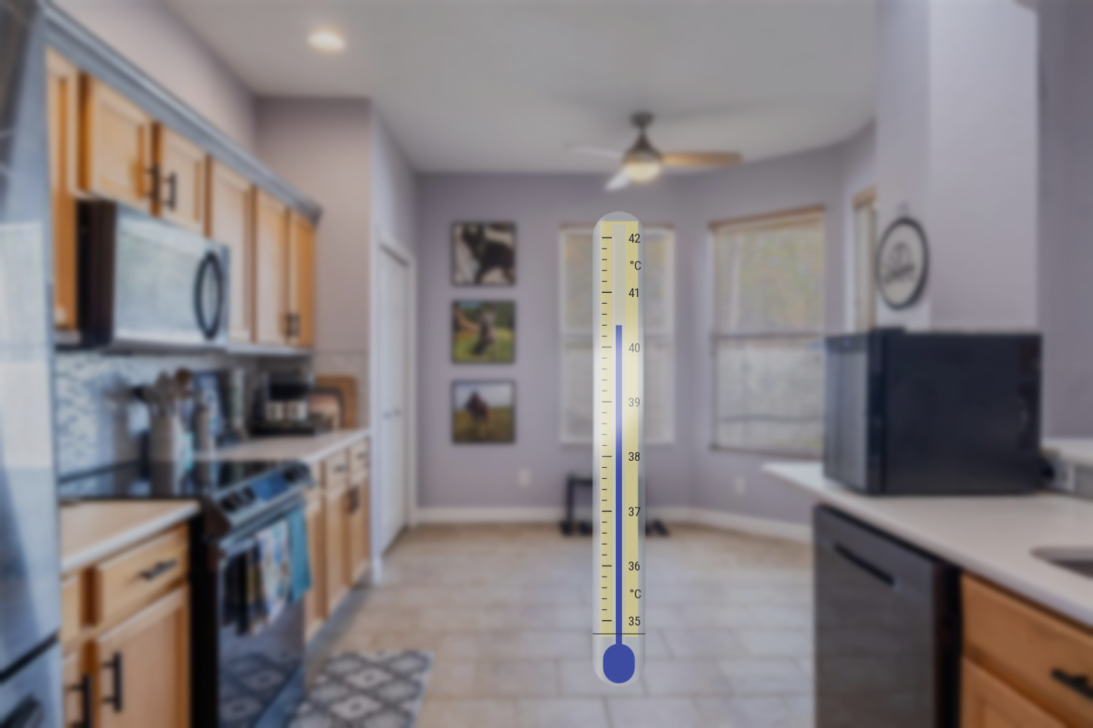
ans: 40.4,°C
